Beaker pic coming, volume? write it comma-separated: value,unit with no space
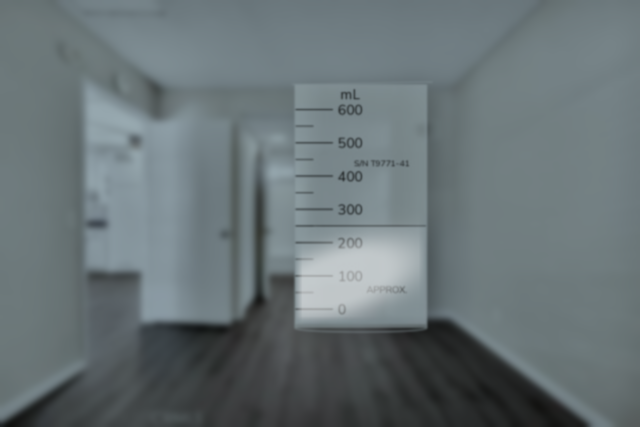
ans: 250,mL
